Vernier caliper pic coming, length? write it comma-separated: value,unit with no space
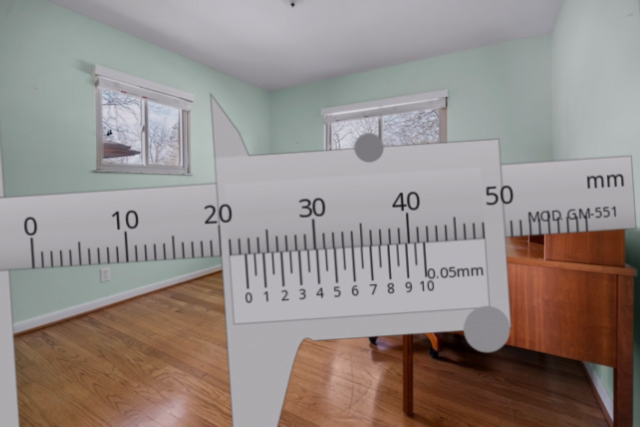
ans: 22.6,mm
